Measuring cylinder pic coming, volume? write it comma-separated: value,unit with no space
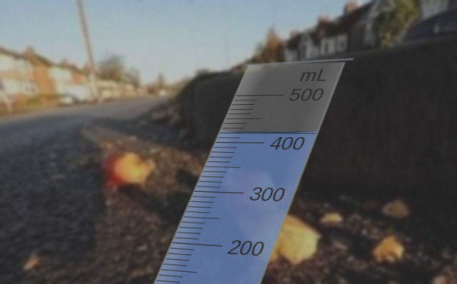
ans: 420,mL
